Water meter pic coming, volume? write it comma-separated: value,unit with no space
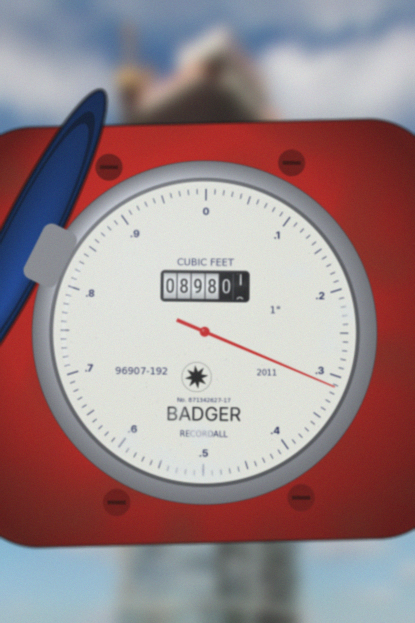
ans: 89801.31,ft³
